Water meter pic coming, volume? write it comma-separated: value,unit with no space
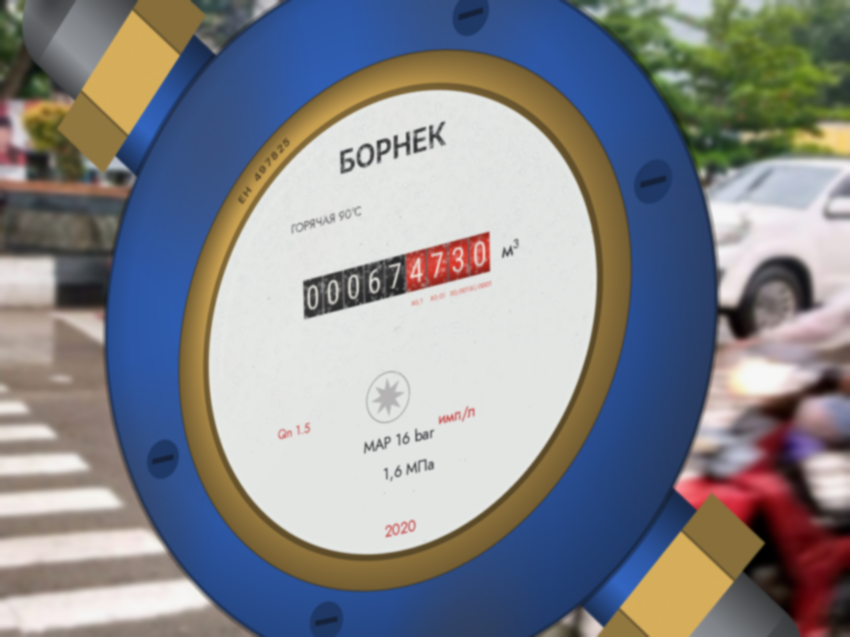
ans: 67.4730,m³
